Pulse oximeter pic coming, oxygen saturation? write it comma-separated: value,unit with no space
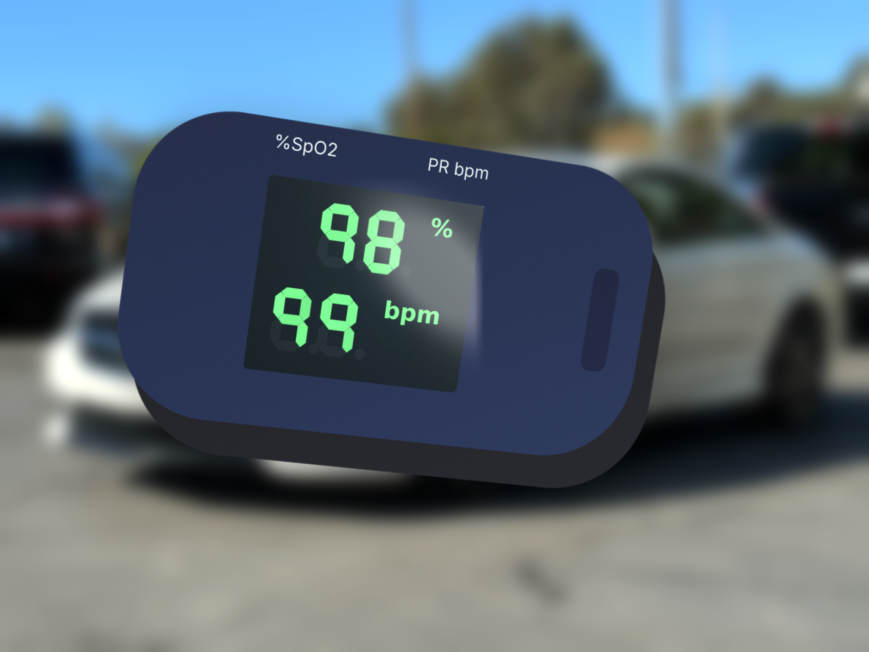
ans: 98,%
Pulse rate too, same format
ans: 99,bpm
